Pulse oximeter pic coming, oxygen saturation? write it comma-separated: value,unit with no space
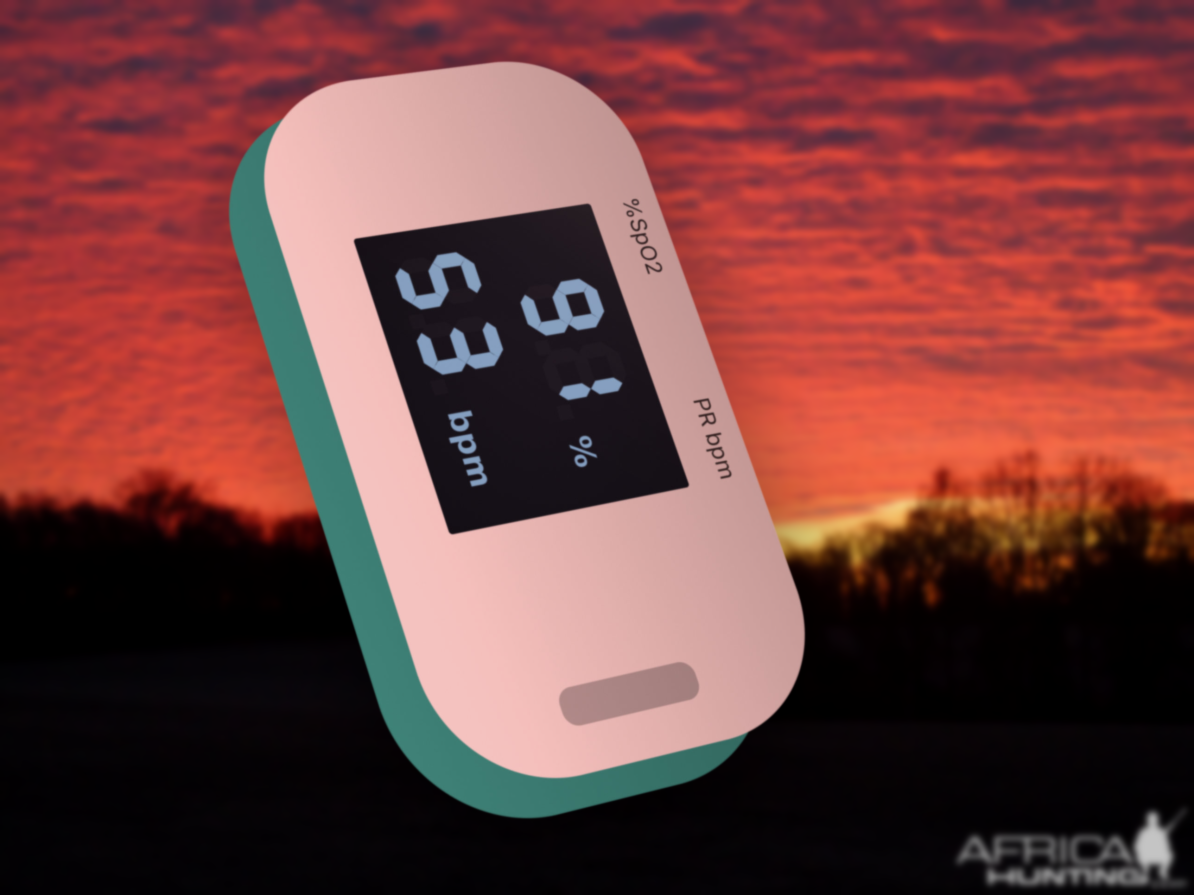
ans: 91,%
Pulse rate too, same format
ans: 53,bpm
